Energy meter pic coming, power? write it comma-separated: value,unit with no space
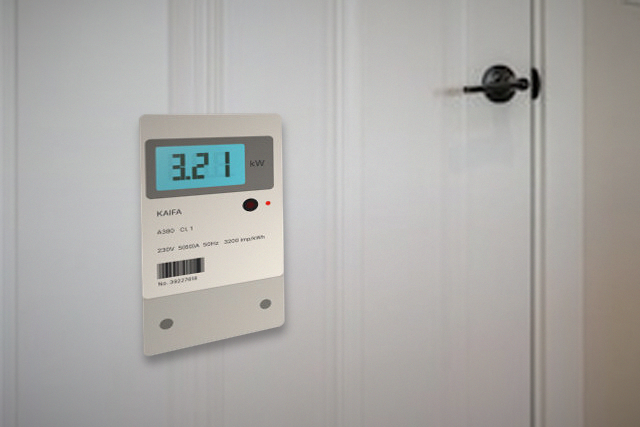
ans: 3.21,kW
